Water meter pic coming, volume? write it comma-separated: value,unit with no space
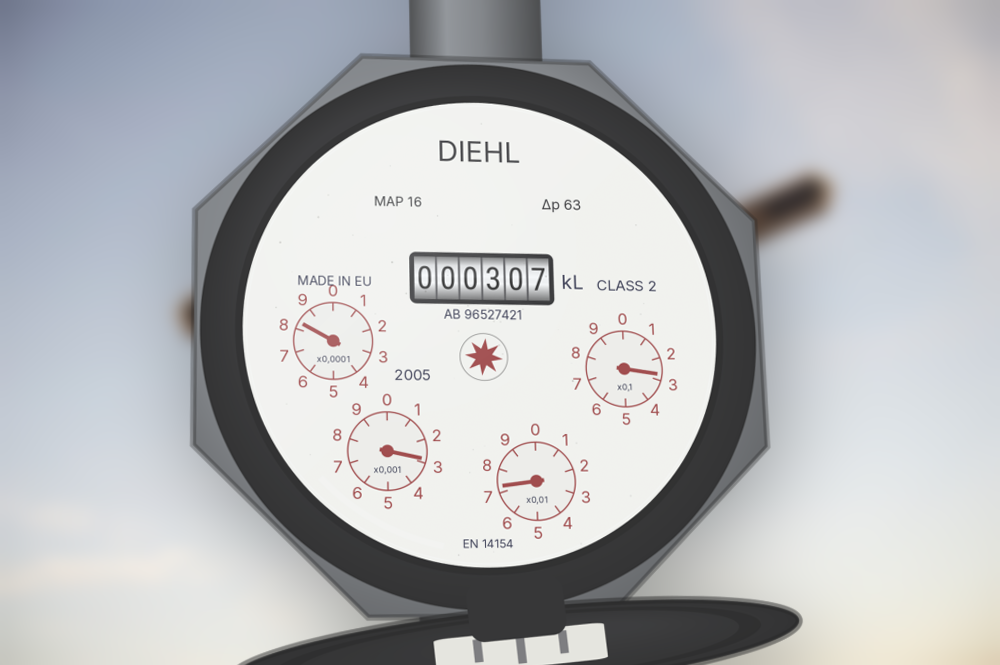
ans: 307.2728,kL
